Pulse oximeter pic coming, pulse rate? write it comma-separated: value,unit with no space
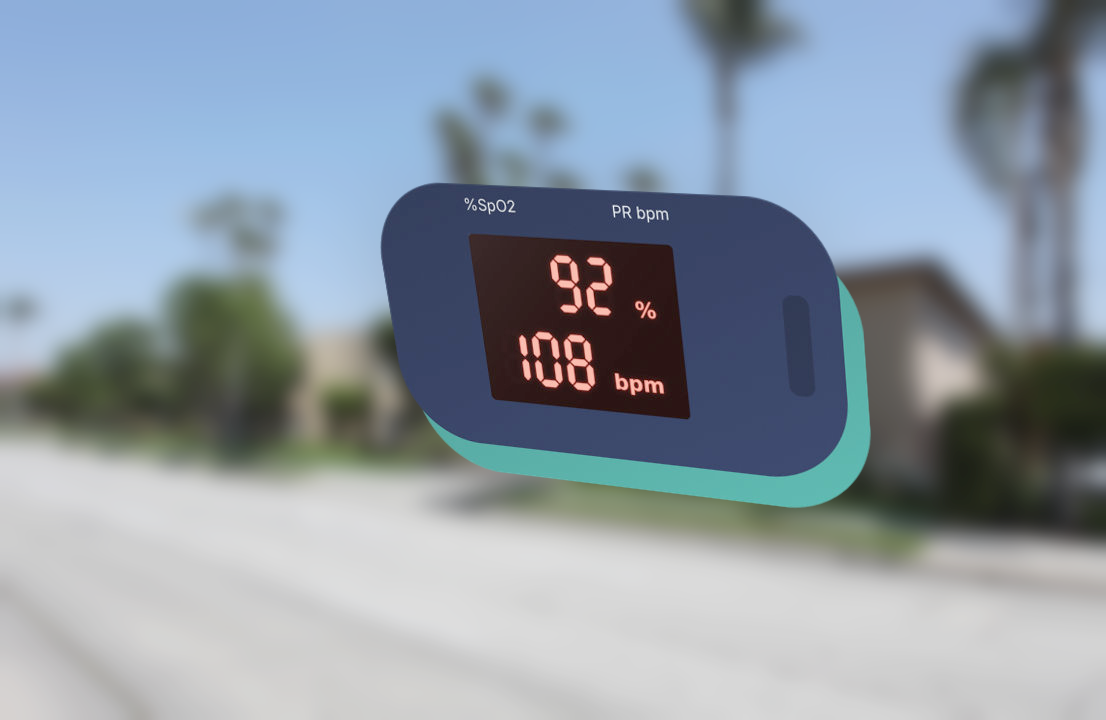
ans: 108,bpm
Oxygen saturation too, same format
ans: 92,%
